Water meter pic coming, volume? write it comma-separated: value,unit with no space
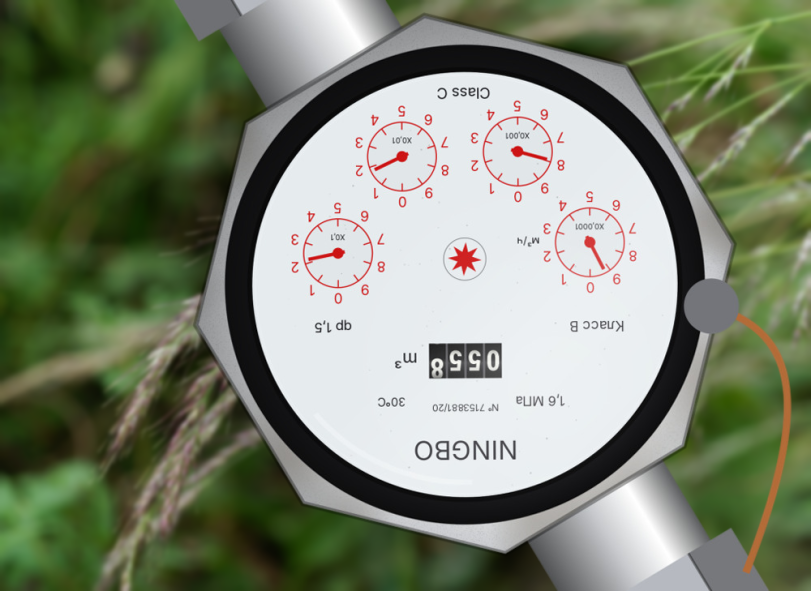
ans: 558.2179,m³
